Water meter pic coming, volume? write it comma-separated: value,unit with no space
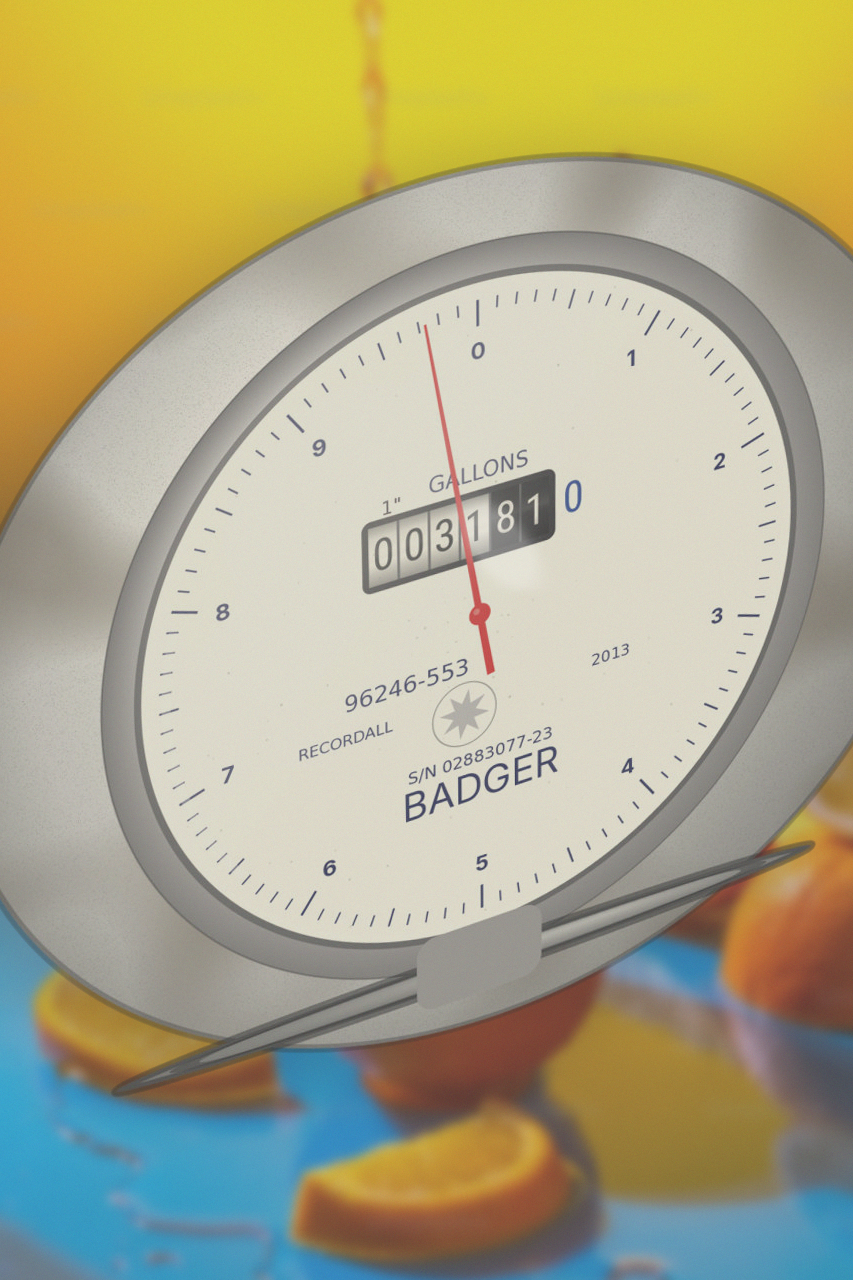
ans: 31809.7,gal
